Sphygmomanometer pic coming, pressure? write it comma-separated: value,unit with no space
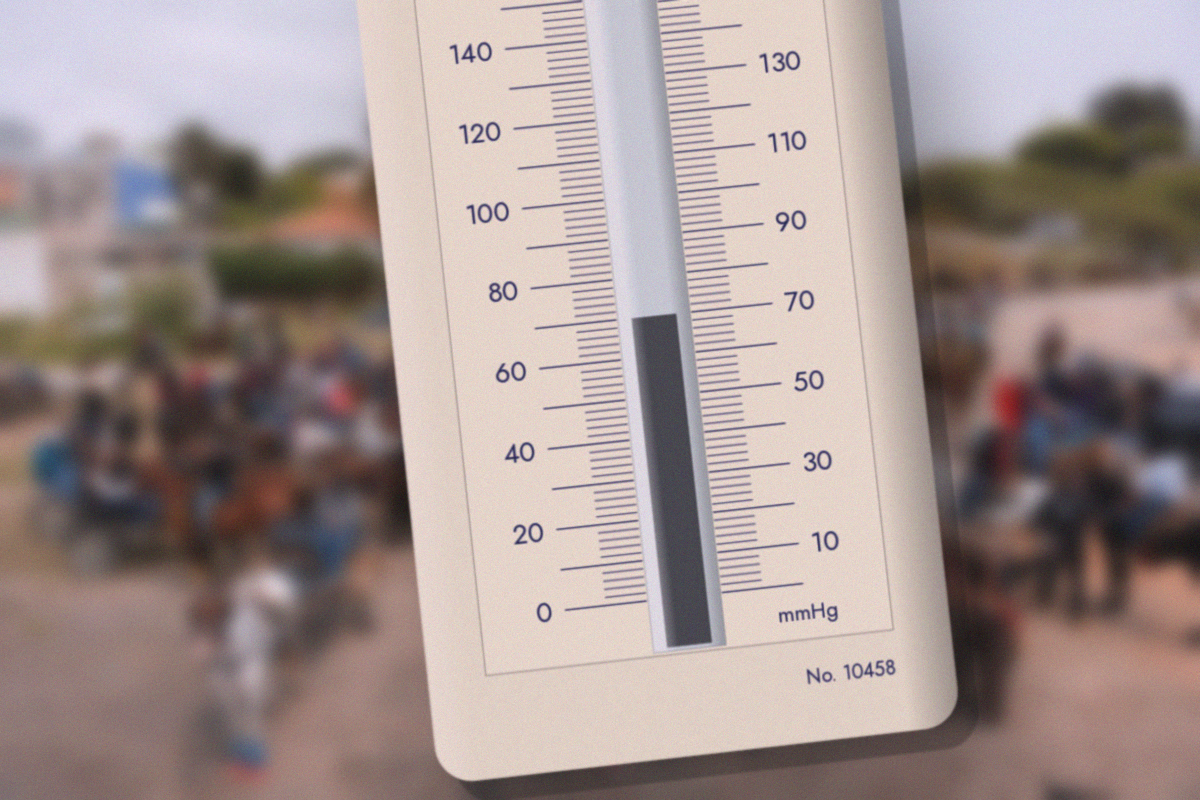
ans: 70,mmHg
